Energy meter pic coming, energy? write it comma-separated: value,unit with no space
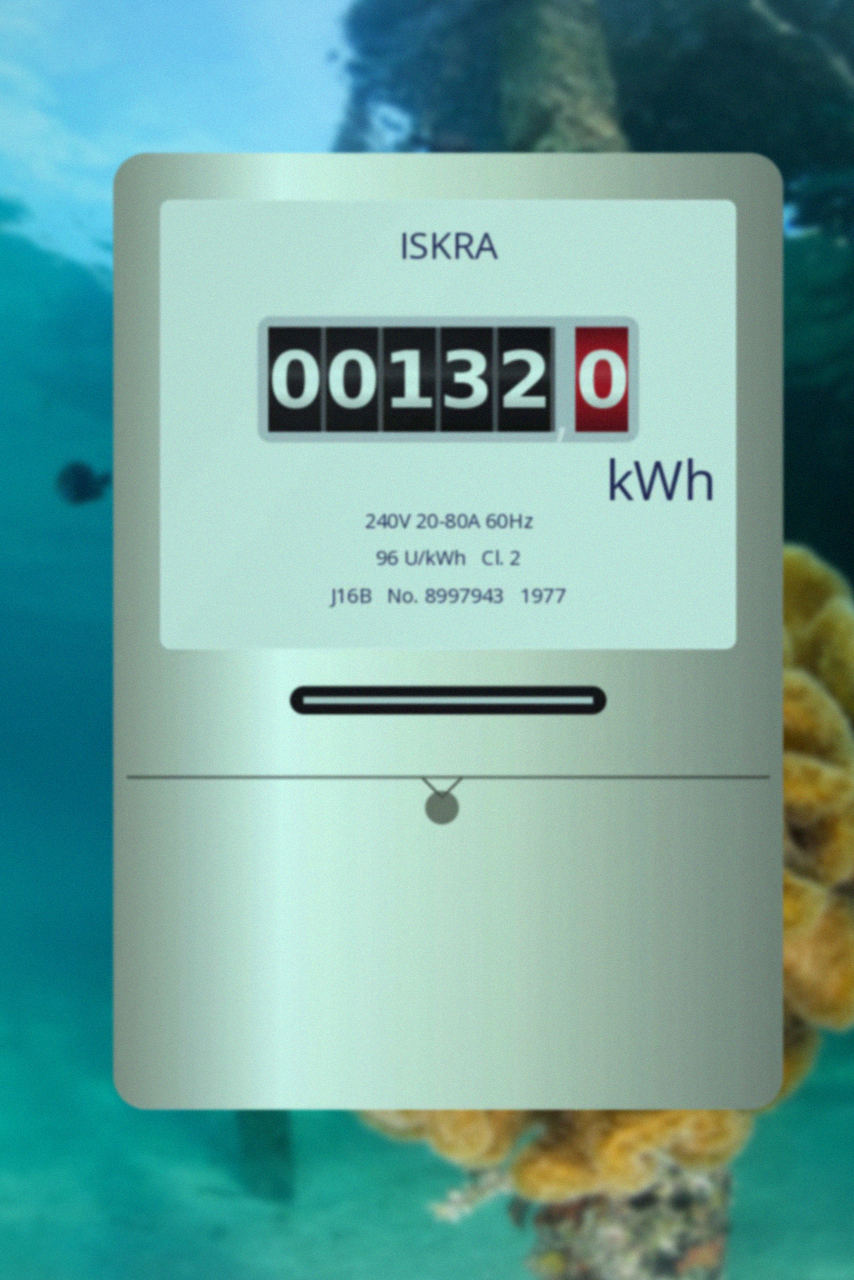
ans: 132.0,kWh
